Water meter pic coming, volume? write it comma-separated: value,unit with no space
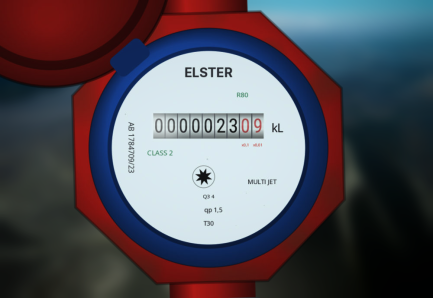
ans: 23.09,kL
